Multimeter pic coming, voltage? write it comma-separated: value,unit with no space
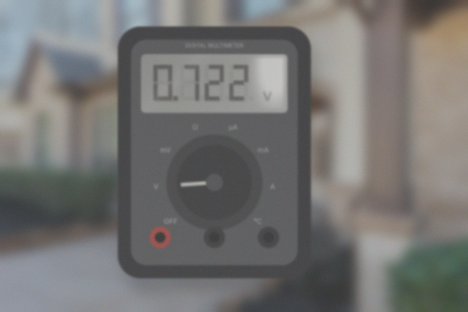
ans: 0.722,V
